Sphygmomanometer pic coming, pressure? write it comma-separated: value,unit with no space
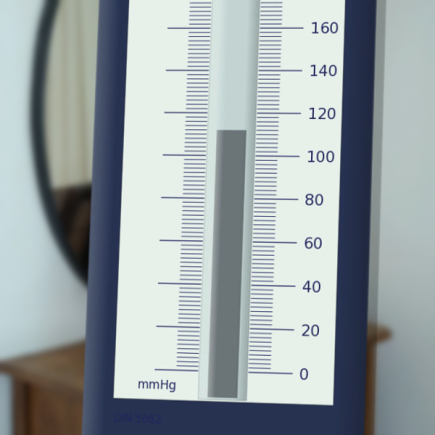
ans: 112,mmHg
